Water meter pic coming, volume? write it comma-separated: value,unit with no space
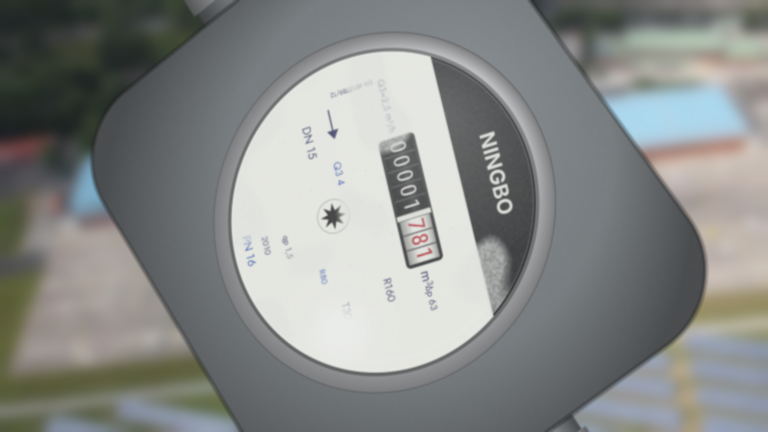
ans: 1.781,m³
